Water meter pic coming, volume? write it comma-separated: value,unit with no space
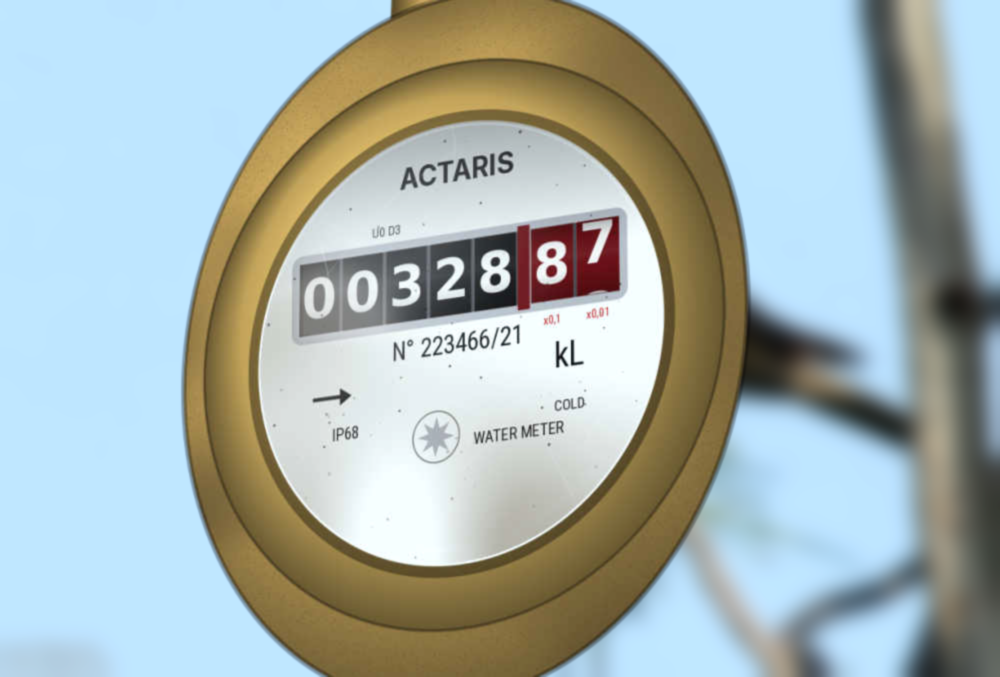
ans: 328.87,kL
